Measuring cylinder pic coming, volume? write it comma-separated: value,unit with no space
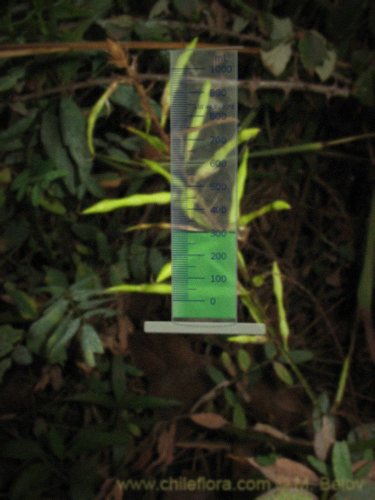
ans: 300,mL
